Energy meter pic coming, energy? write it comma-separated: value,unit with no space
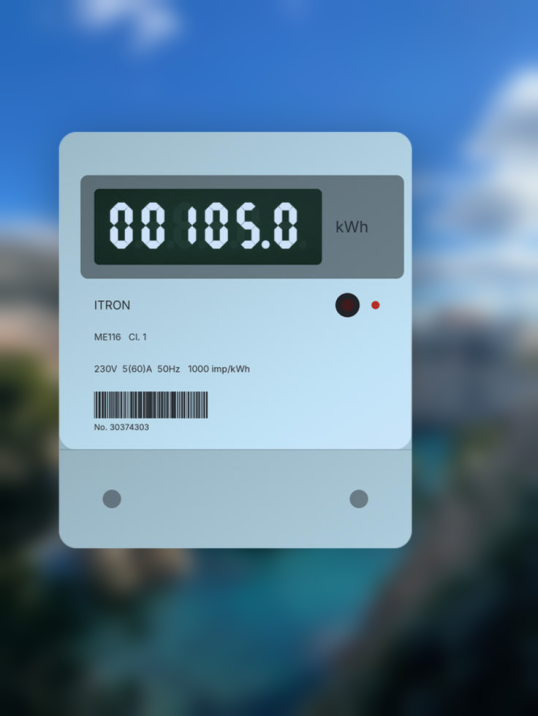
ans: 105.0,kWh
